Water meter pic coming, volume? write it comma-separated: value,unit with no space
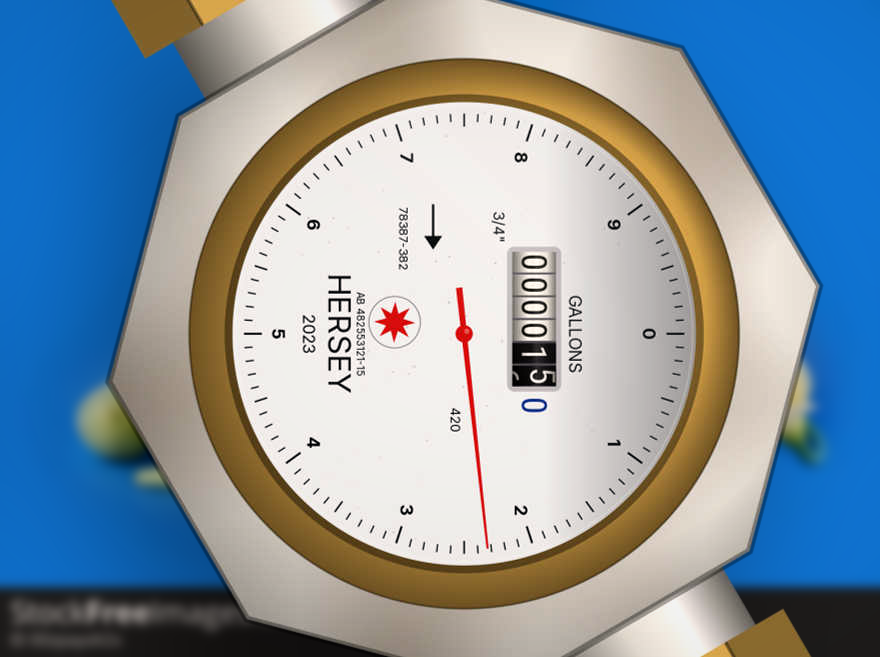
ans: 152.3,gal
